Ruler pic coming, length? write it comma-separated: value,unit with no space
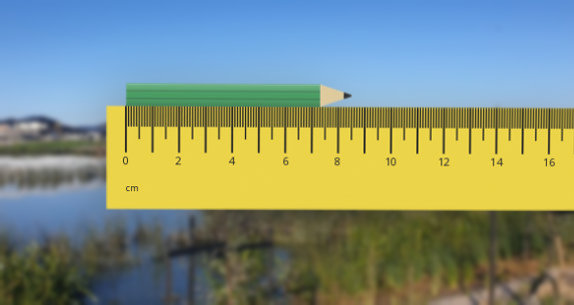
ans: 8.5,cm
